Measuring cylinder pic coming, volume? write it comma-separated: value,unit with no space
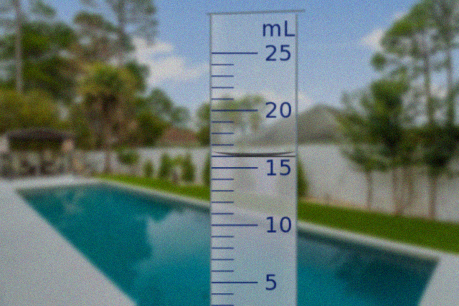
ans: 16,mL
